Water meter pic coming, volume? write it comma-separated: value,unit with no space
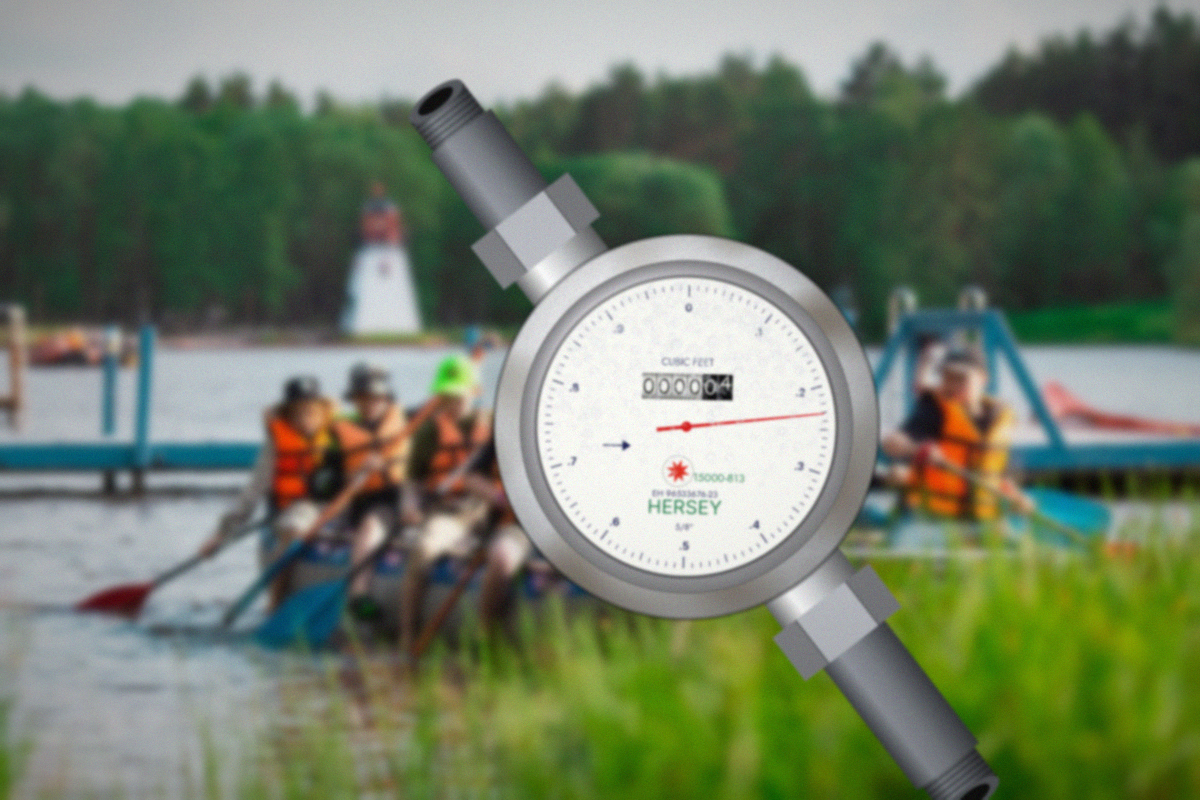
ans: 4.23,ft³
